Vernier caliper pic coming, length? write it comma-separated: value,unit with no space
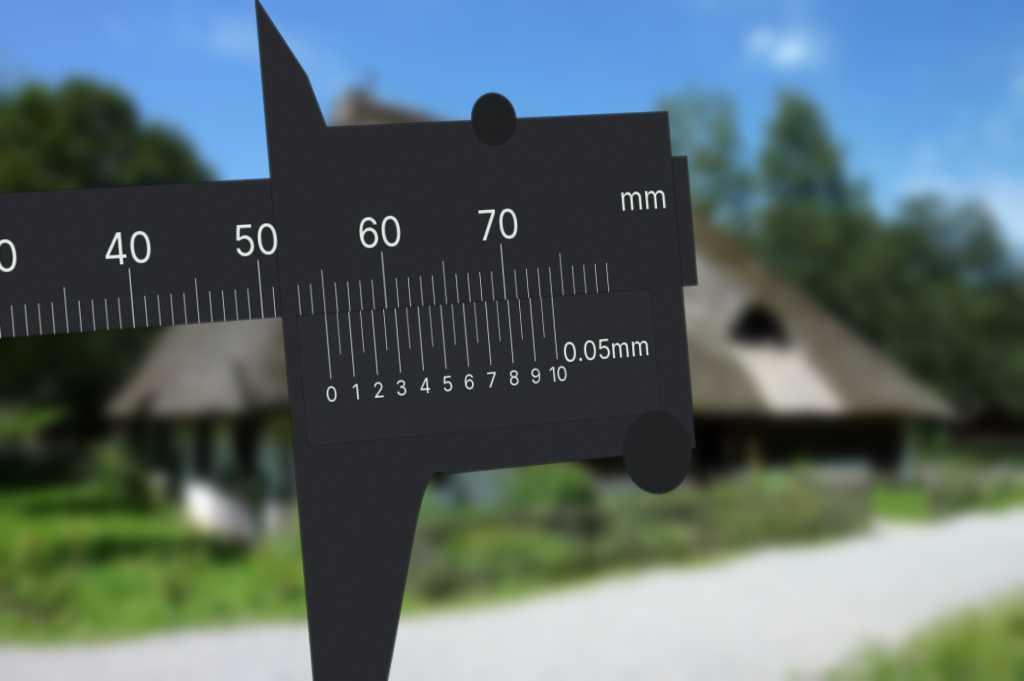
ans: 55.0,mm
